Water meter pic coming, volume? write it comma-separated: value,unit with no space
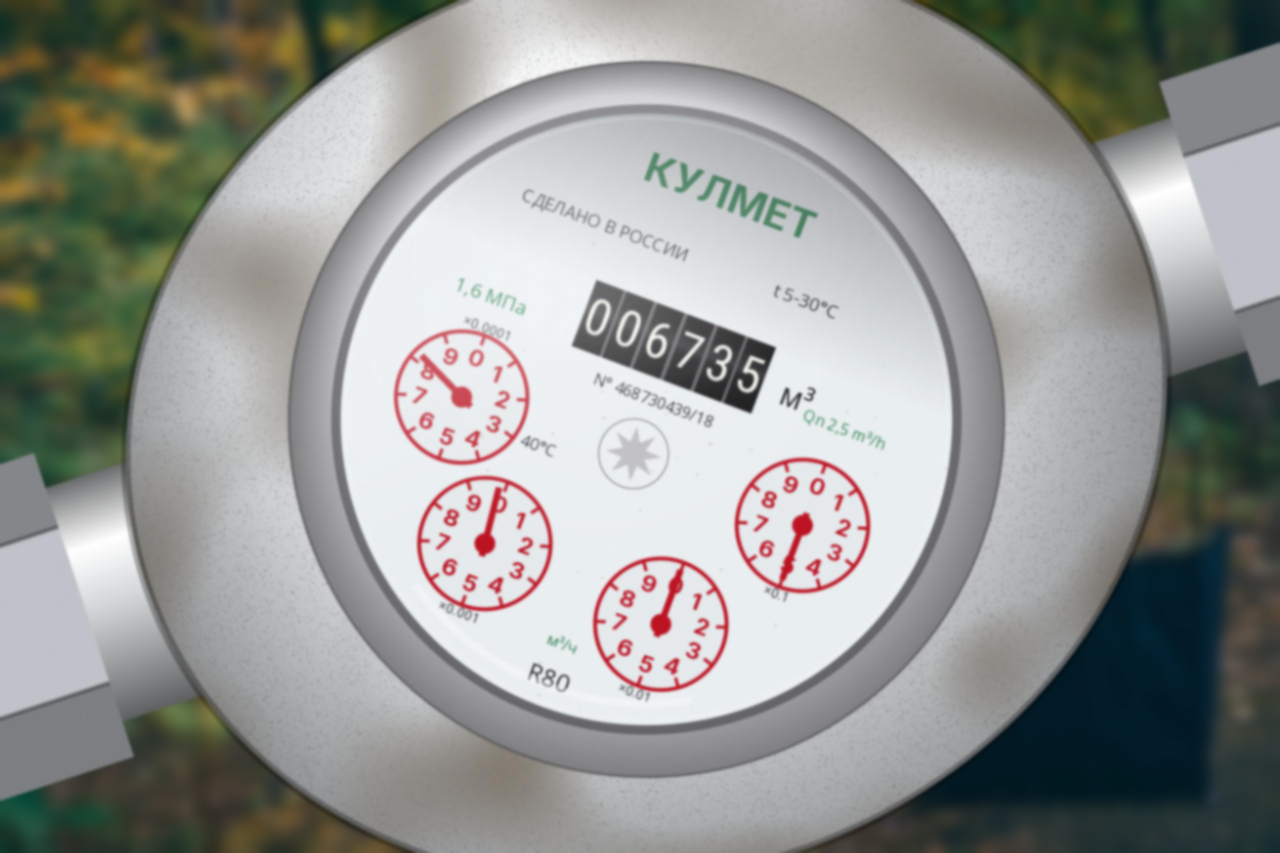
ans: 6735.4998,m³
